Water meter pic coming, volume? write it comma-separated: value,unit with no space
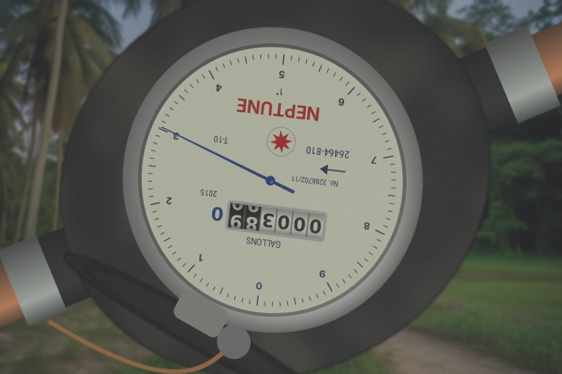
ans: 3893.0,gal
